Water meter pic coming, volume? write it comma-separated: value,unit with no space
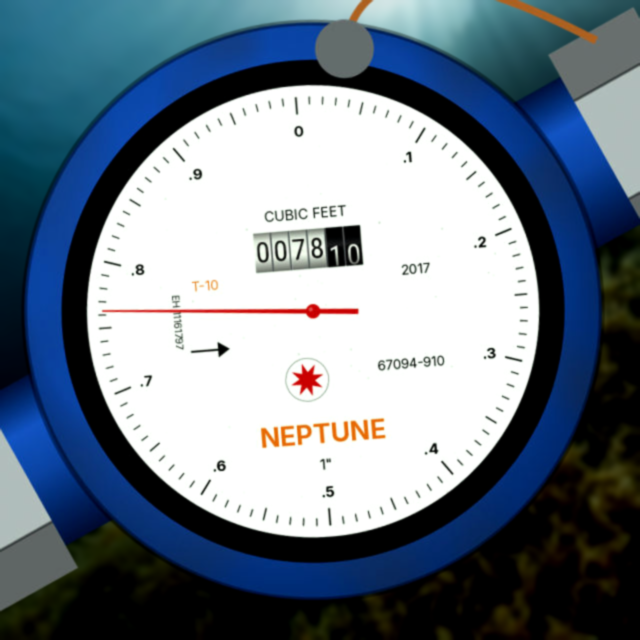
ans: 7809.76,ft³
